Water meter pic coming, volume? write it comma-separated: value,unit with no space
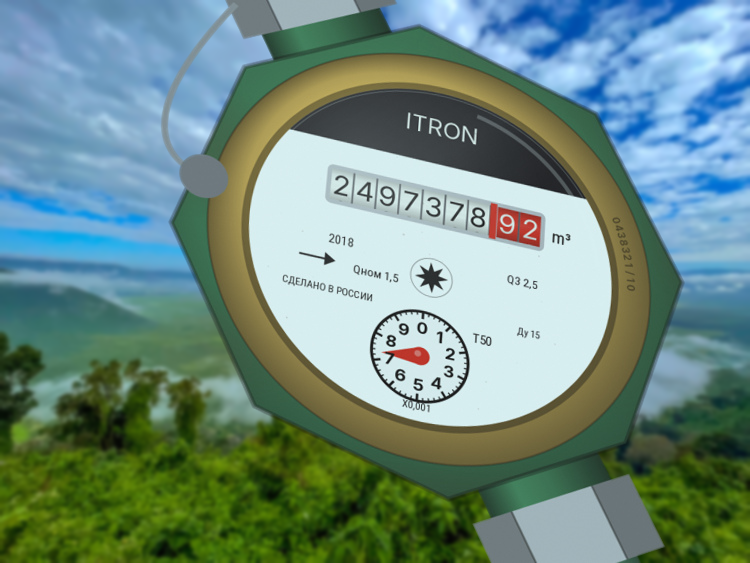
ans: 2497378.927,m³
